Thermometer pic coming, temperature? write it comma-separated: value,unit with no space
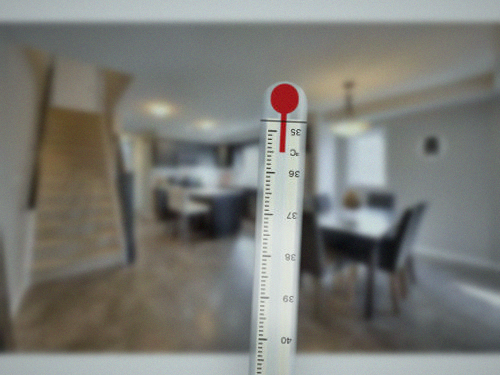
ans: 35.5,°C
